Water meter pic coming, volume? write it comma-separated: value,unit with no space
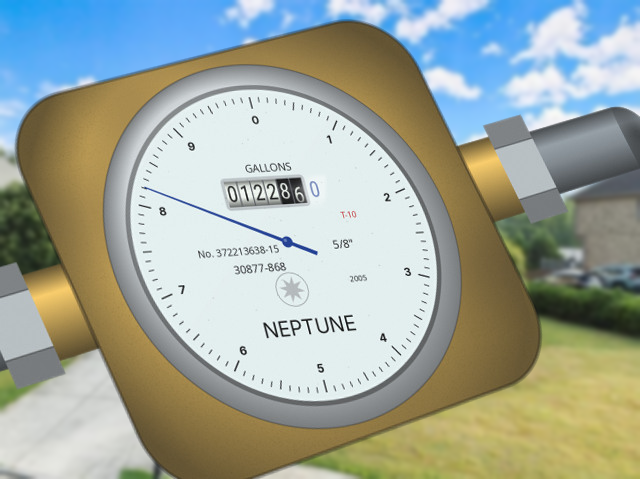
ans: 122858.2,gal
